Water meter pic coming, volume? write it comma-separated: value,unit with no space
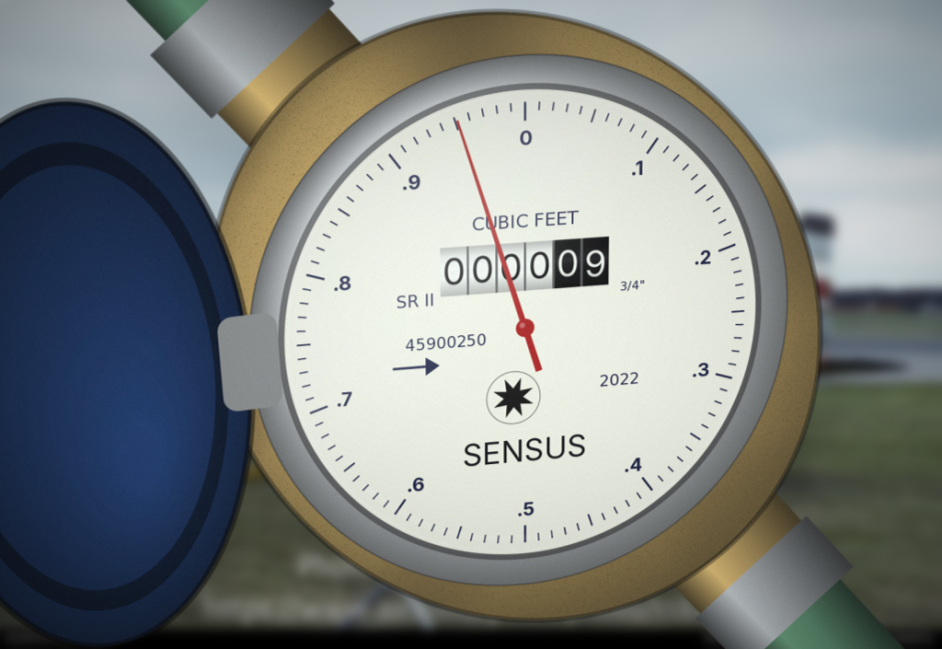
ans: 8.95,ft³
